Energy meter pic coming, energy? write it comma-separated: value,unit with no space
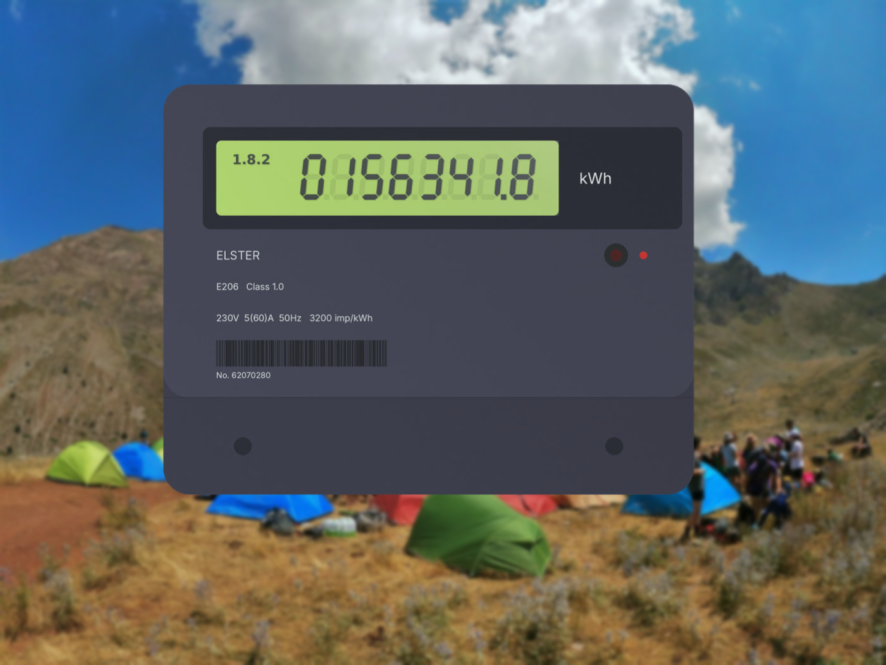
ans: 156341.8,kWh
